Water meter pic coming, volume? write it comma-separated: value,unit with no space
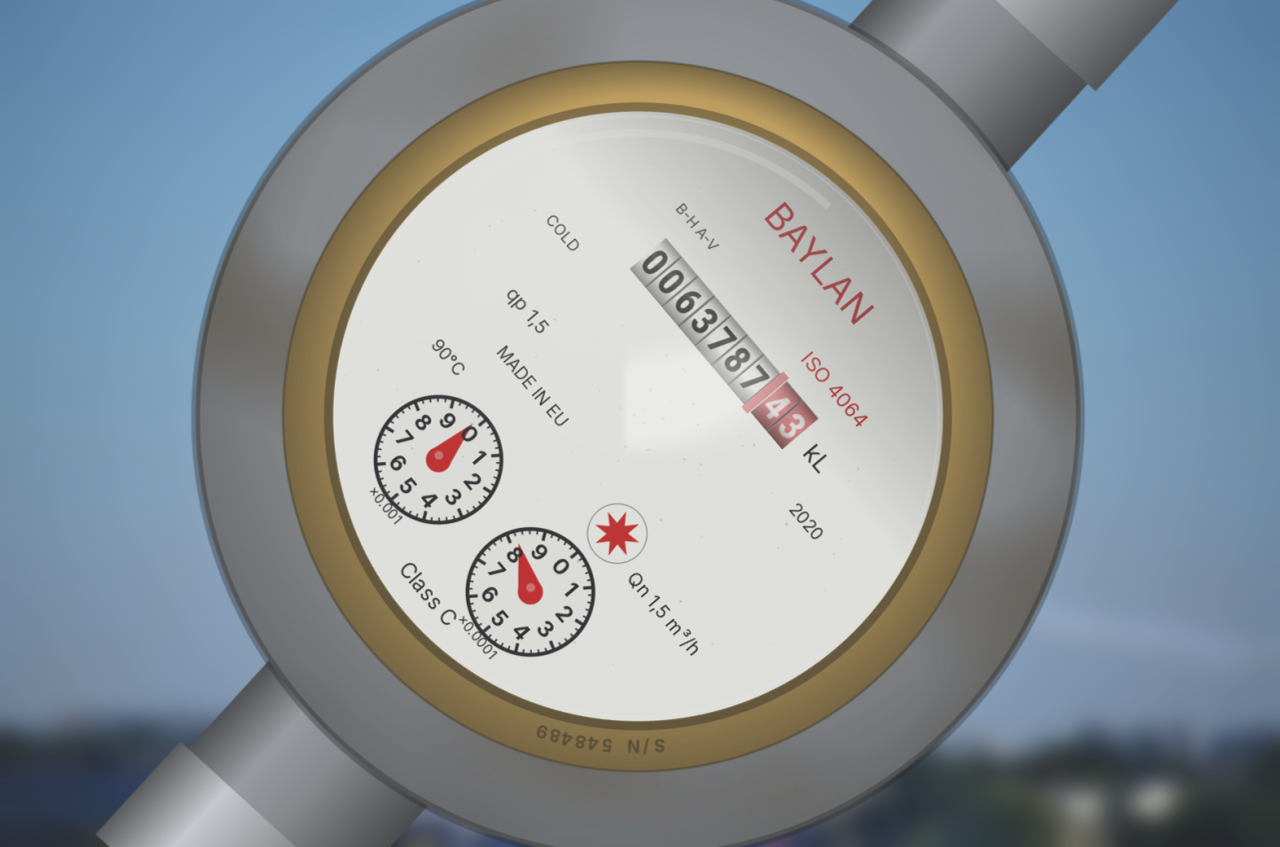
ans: 63787.4298,kL
